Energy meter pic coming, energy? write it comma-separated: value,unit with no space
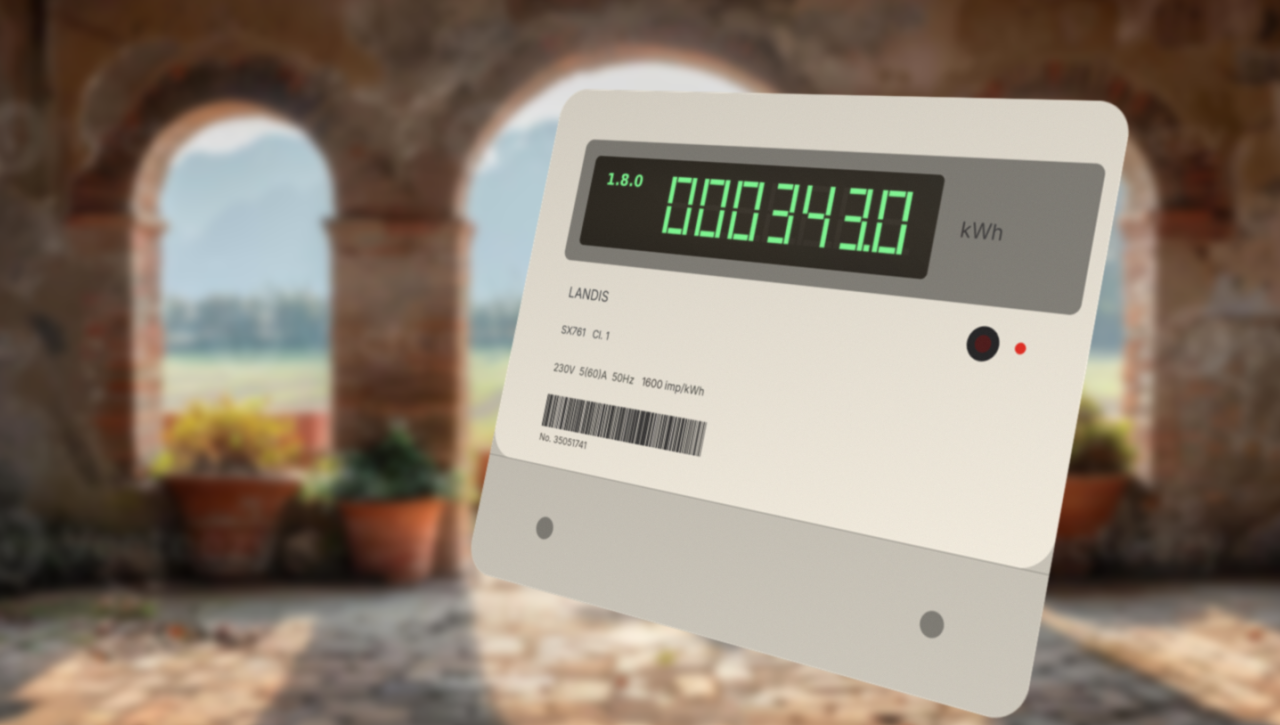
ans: 343.0,kWh
